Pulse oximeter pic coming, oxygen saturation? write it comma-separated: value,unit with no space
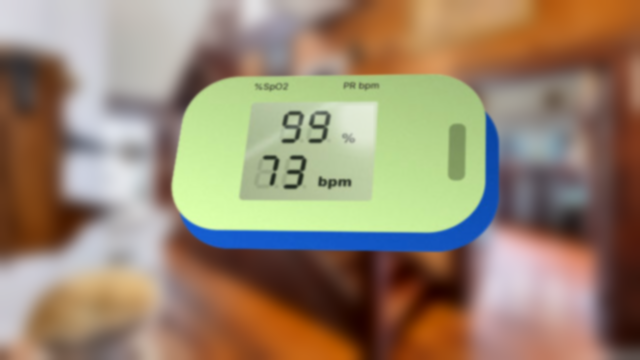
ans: 99,%
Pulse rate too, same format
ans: 73,bpm
